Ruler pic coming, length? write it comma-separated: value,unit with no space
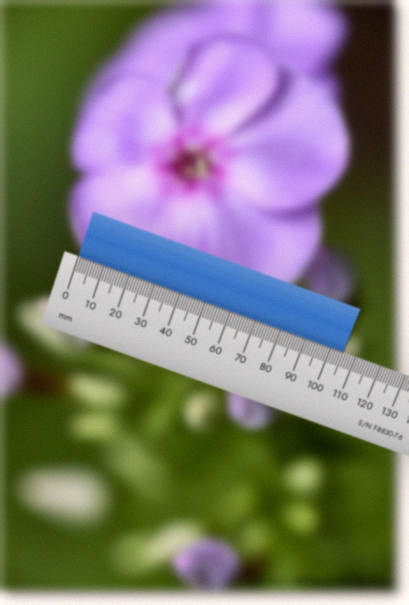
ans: 105,mm
